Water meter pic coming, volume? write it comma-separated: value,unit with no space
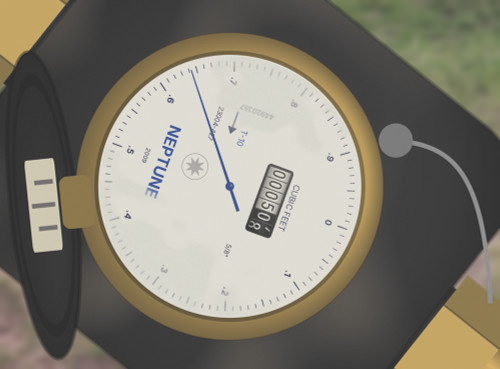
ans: 507.64,ft³
